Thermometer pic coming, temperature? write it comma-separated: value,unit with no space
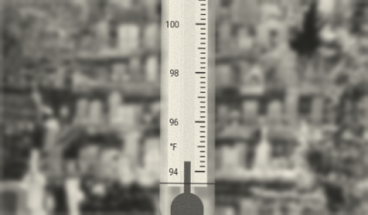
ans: 94.4,°F
